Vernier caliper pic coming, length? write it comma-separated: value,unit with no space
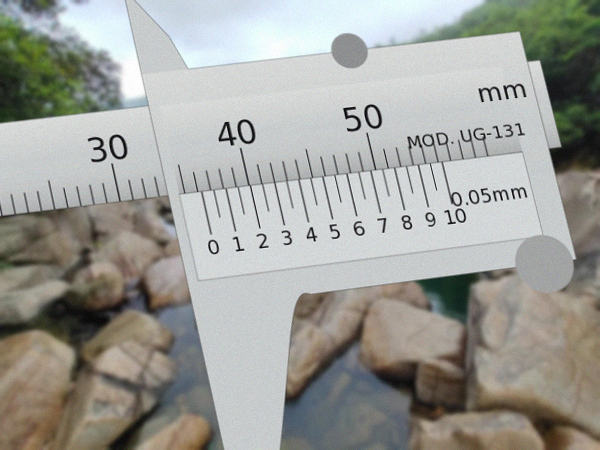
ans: 36.3,mm
